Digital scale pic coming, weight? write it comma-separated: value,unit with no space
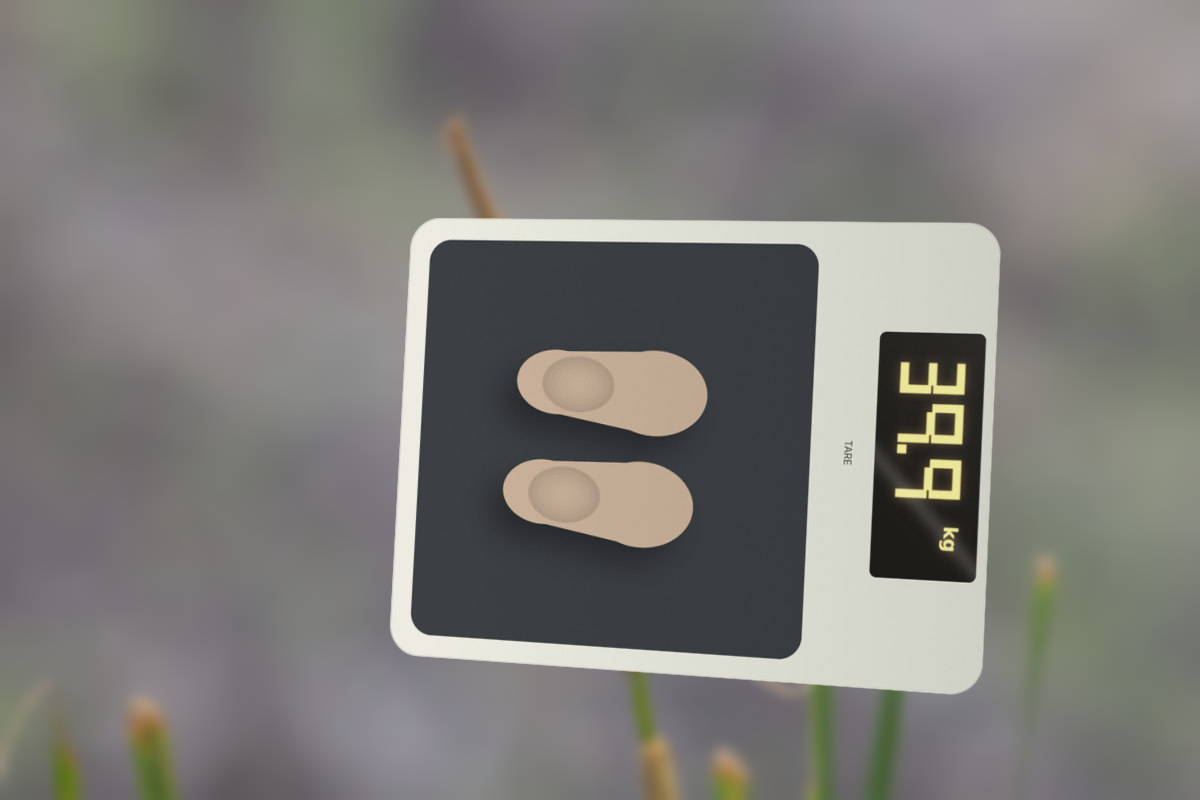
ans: 39.9,kg
